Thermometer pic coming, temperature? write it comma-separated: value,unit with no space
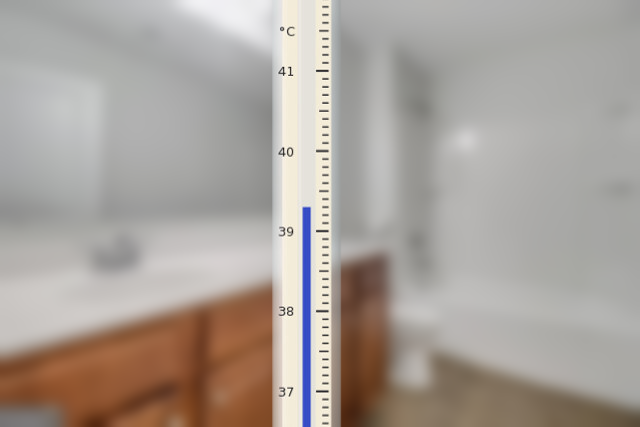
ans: 39.3,°C
